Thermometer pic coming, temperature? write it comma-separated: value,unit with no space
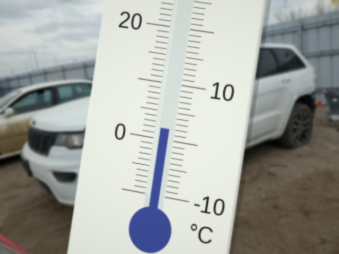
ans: 2,°C
